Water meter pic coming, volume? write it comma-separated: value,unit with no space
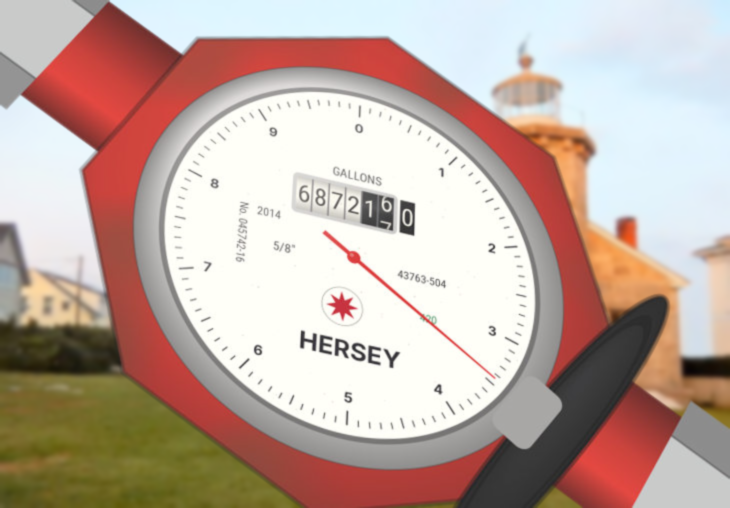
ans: 6872163.4,gal
